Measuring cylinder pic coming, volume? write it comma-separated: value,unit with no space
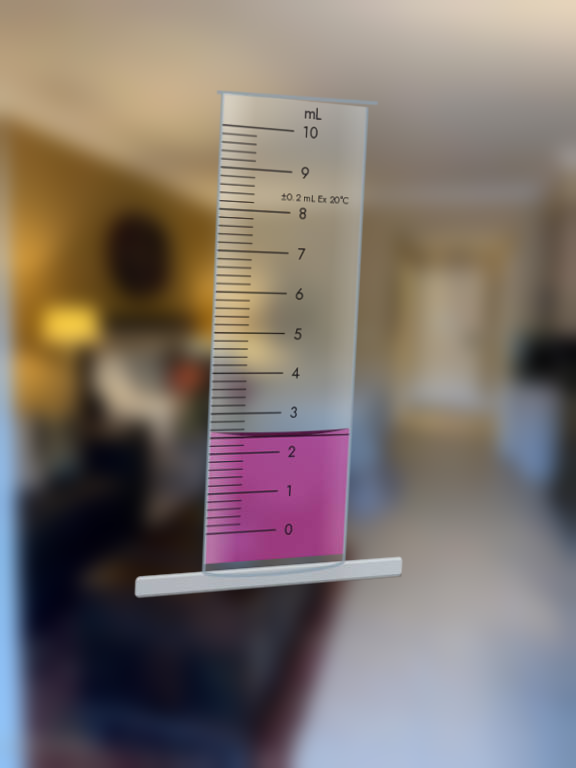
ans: 2.4,mL
